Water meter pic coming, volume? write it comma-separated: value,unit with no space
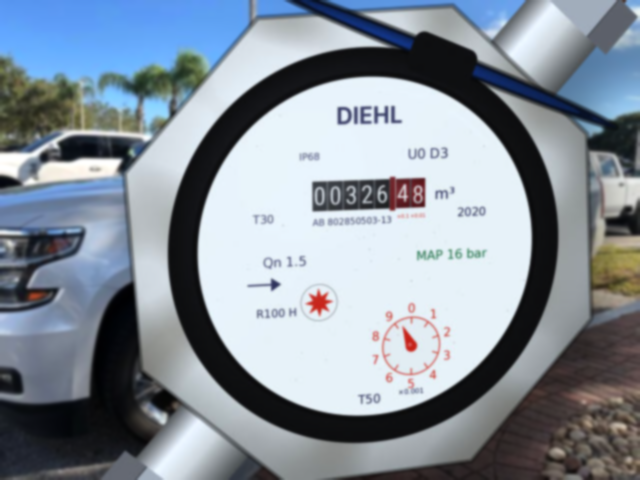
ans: 326.479,m³
